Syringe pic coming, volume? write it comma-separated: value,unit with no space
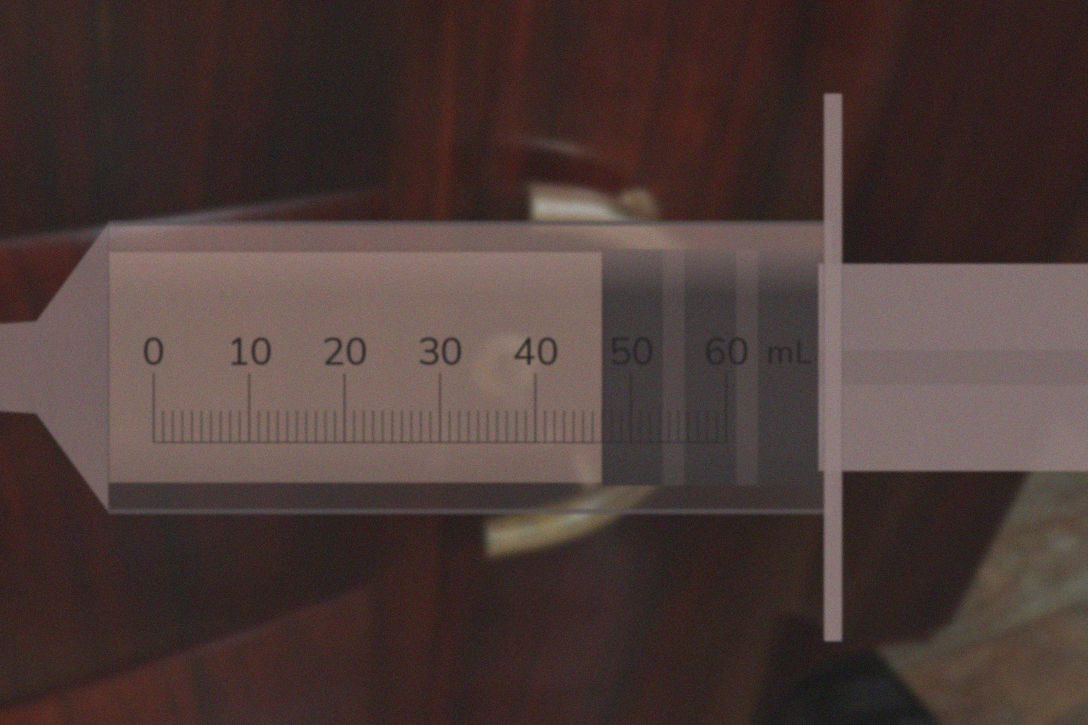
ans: 47,mL
